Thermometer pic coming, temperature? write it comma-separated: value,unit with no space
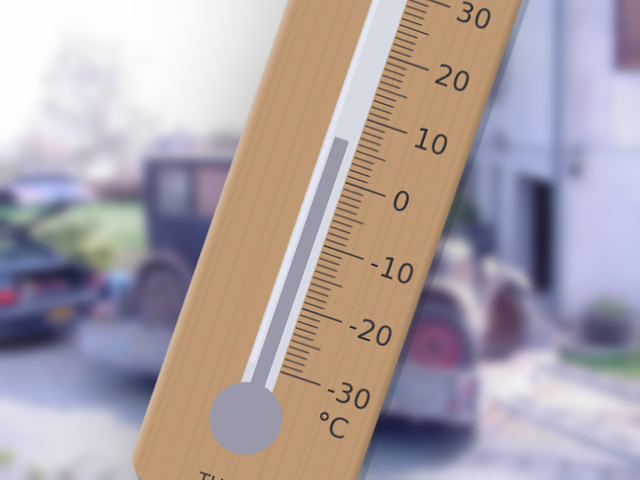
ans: 6,°C
